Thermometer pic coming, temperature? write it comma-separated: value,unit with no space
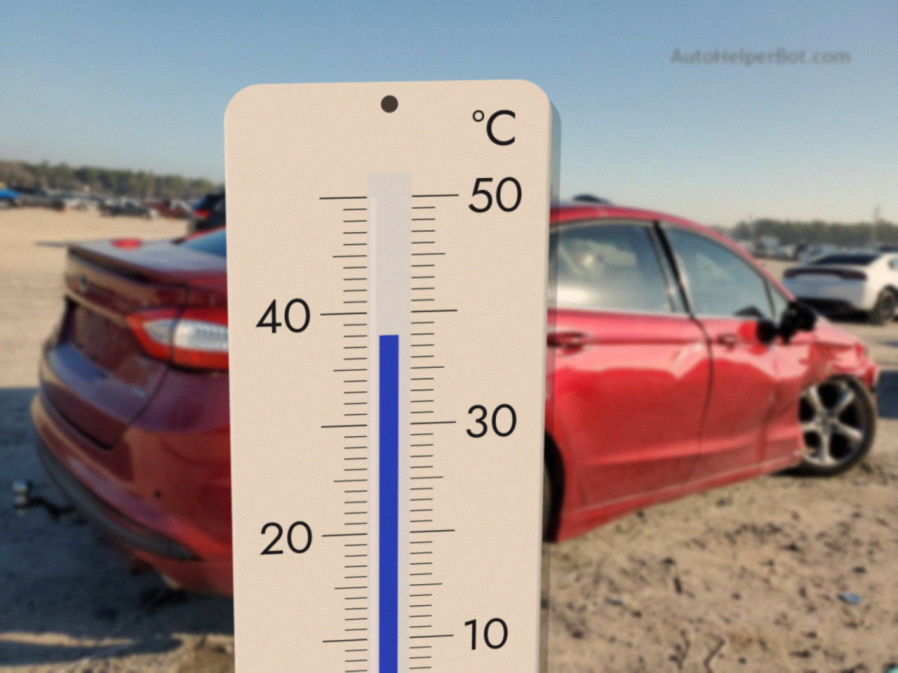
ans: 38,°C
